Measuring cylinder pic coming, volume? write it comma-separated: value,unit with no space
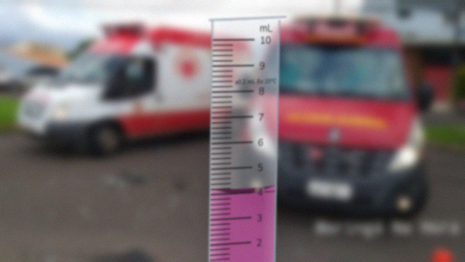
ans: 4,mL
